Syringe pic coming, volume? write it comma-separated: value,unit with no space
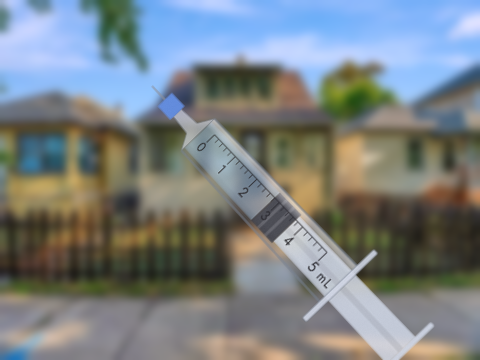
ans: 2.8,mL
